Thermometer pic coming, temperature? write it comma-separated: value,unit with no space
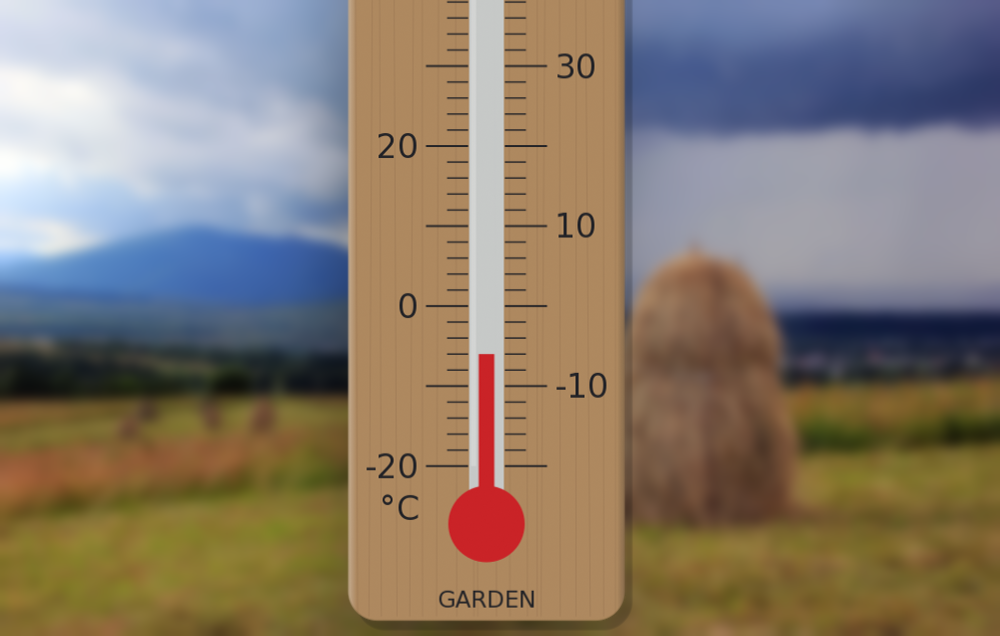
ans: -6,°C
